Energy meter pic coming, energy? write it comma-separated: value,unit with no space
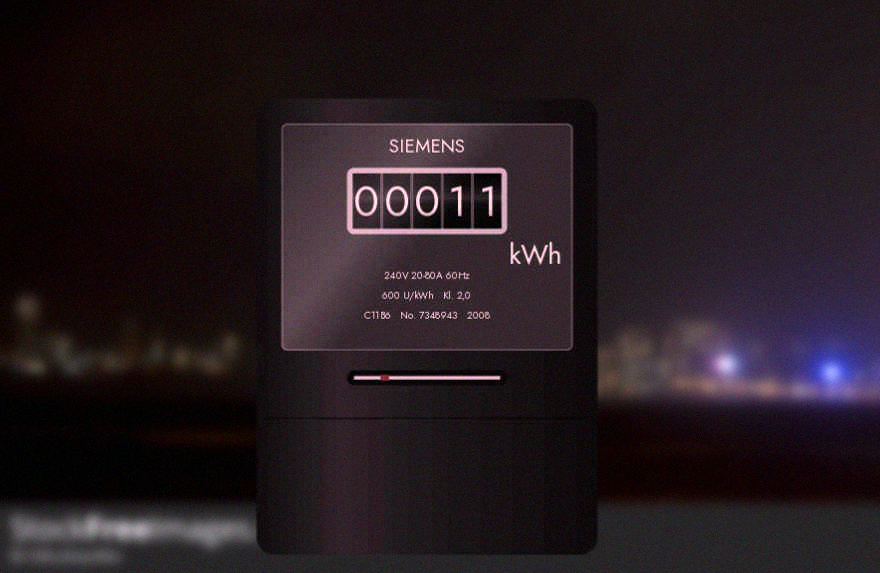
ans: 11,kWh
